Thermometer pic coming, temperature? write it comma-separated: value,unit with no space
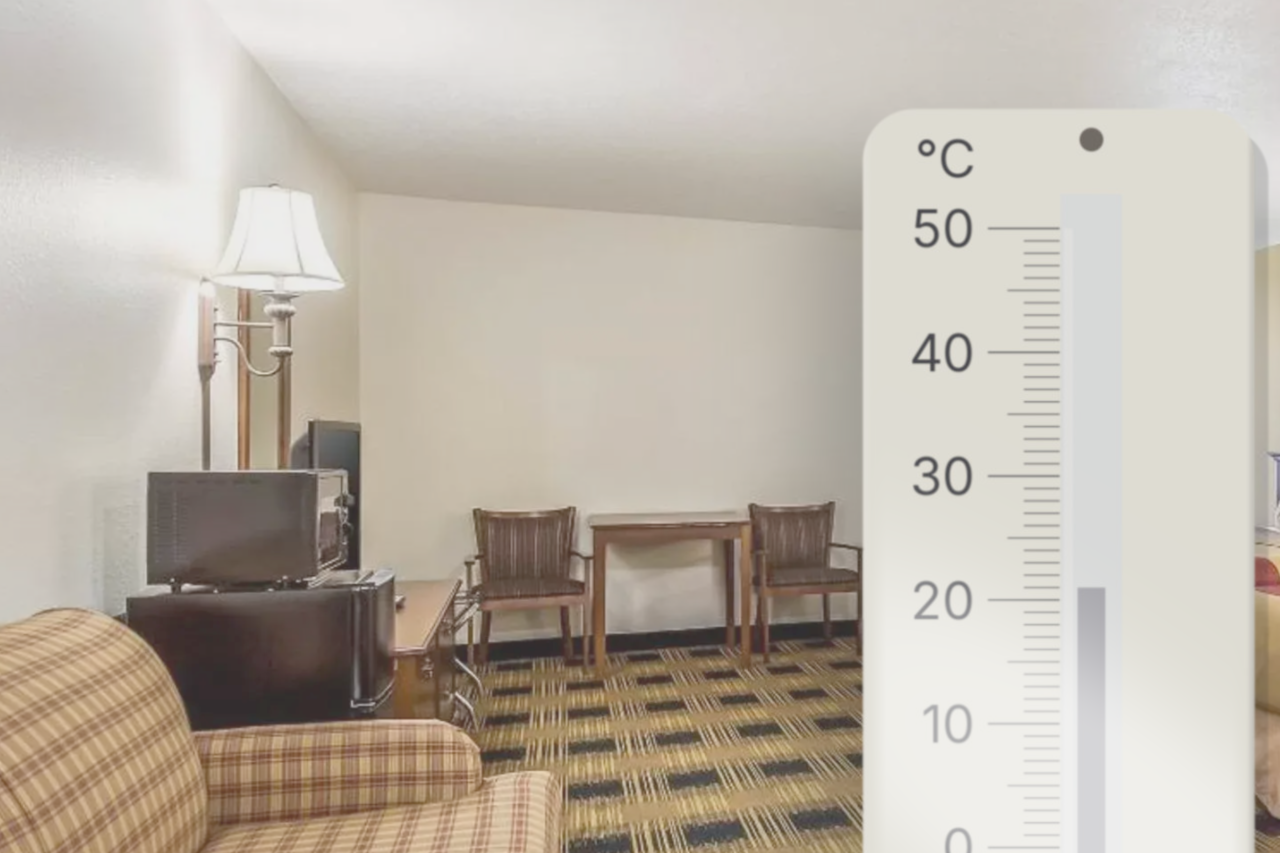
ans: 21,°C
